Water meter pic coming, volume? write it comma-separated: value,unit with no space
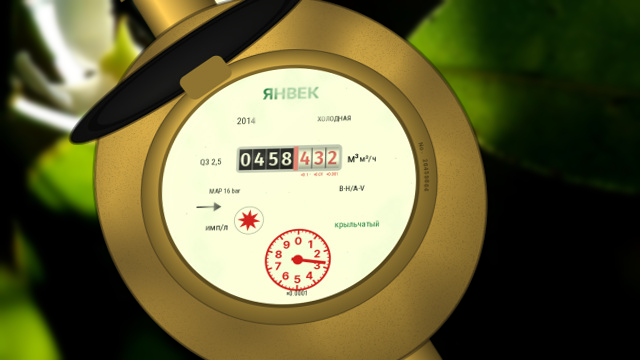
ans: 458.4322,m³
